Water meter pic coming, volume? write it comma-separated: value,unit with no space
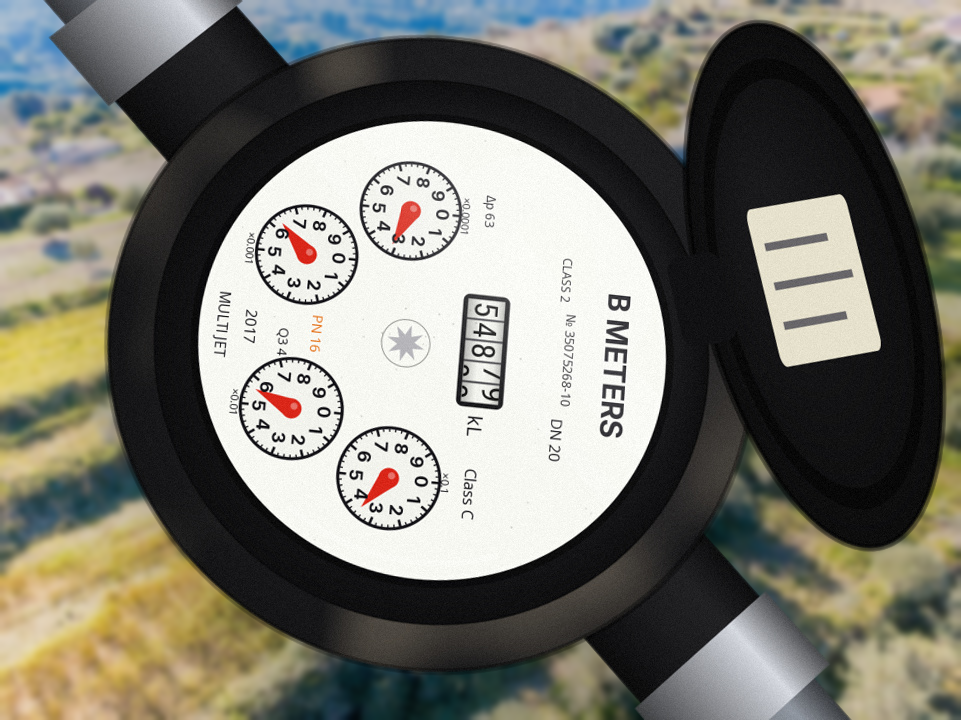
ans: 54879.3563,kL
